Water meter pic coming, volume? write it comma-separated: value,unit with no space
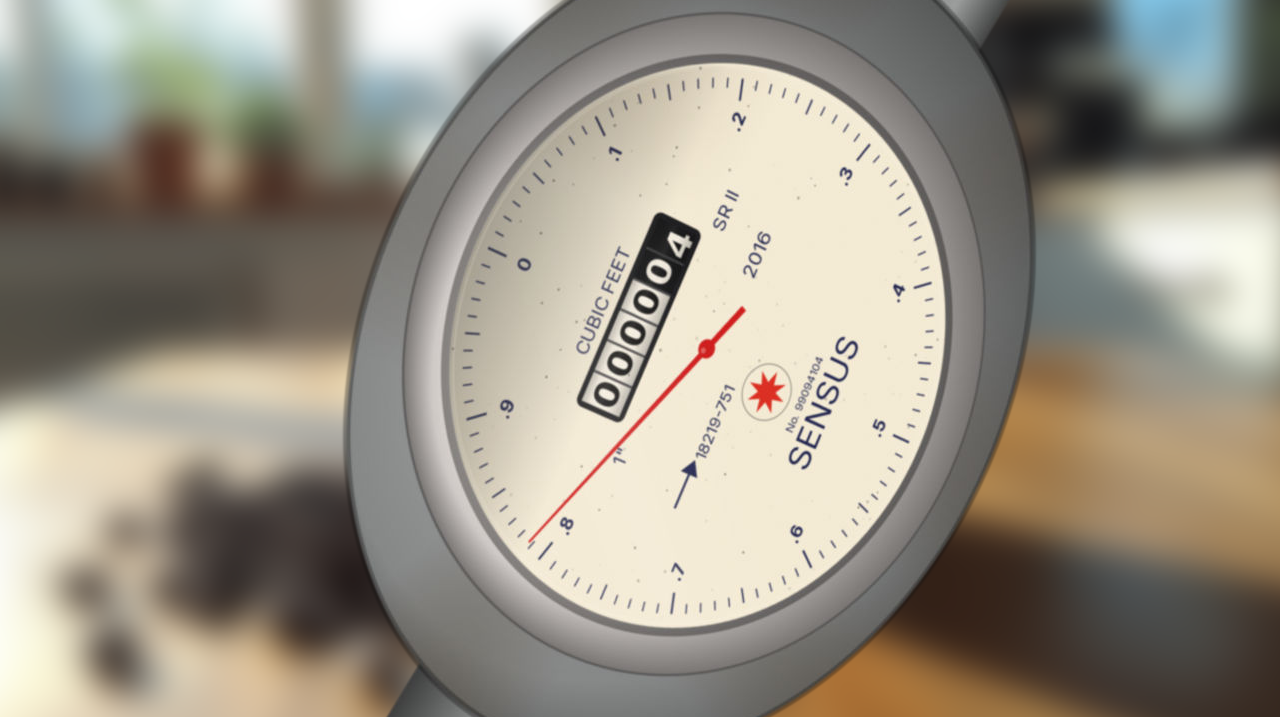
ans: 3.81,ft³
